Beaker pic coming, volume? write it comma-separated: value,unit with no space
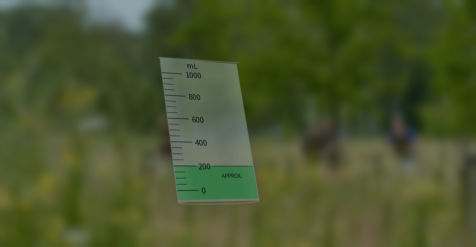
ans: 200,mL
